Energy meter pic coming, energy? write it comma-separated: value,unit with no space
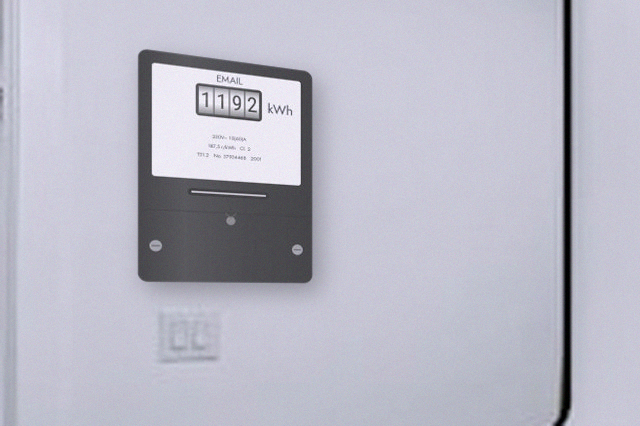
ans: 1192,kWh
